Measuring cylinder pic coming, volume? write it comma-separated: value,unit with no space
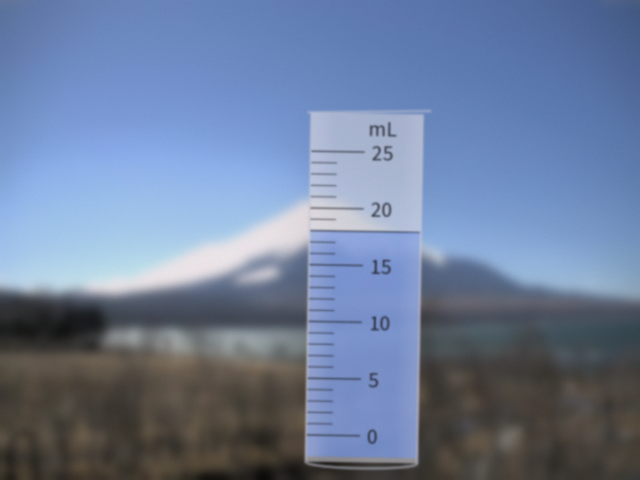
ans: 18,mL
